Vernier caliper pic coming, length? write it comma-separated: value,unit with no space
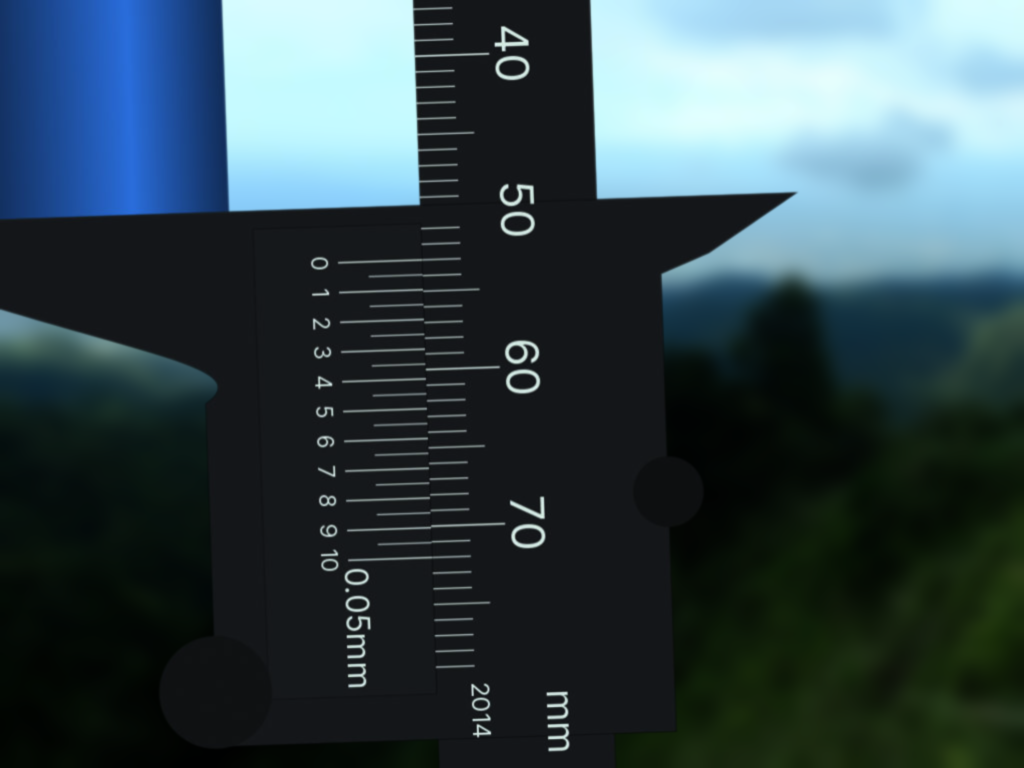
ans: 53.0,mm
